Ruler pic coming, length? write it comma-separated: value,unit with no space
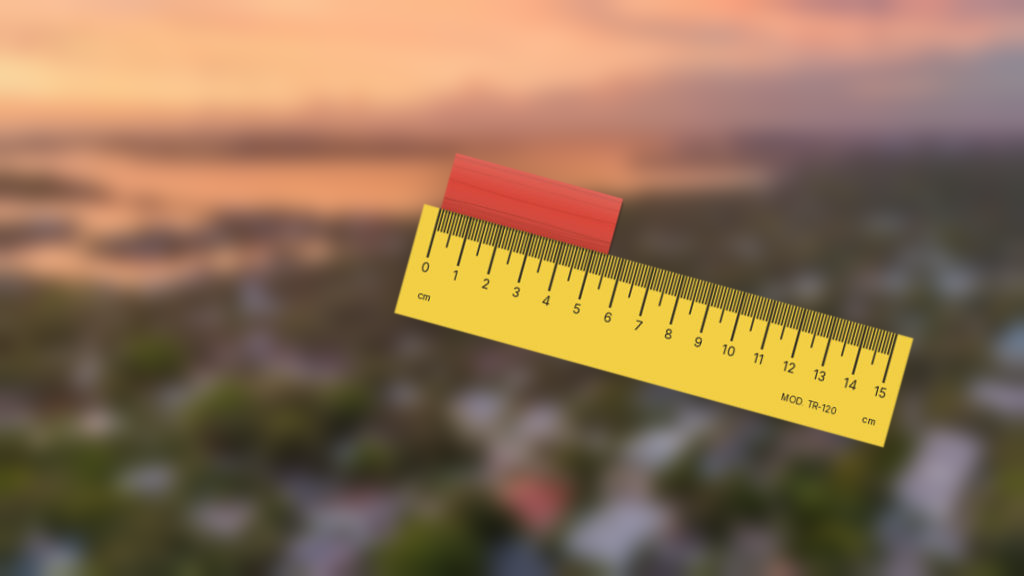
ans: 5.5,cm
